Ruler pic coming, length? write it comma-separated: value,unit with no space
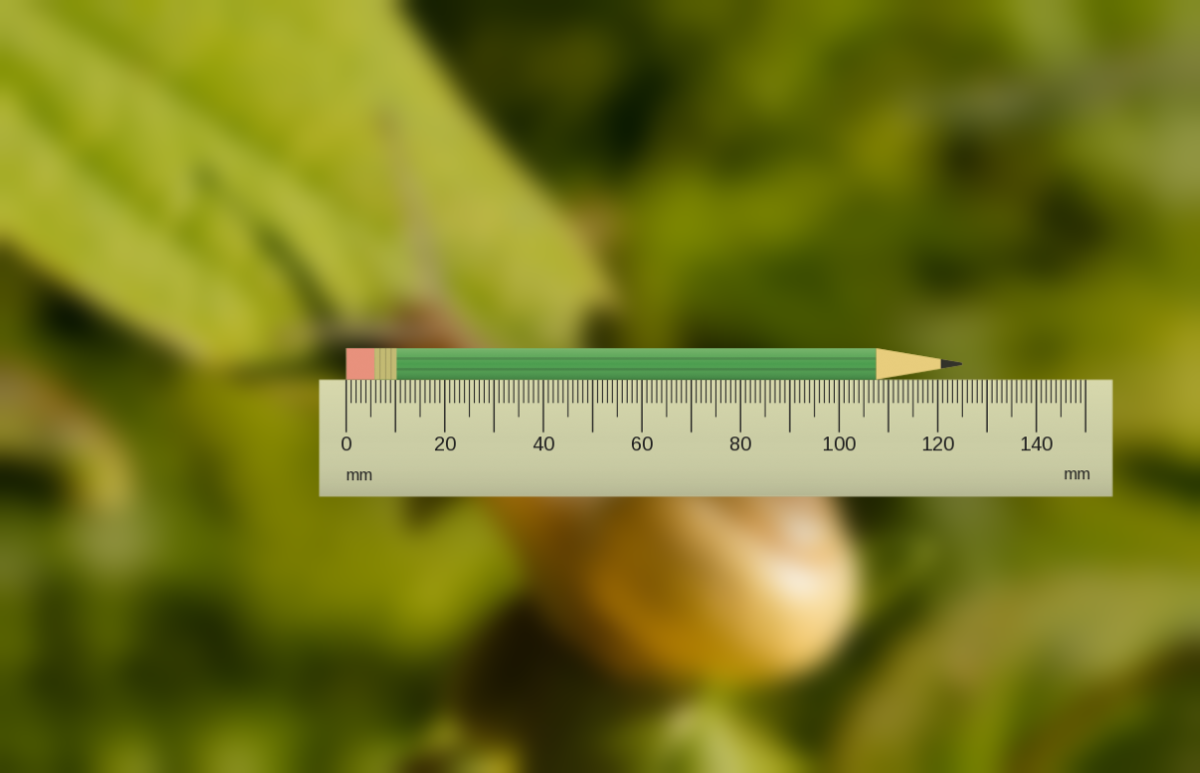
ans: 125,mm
